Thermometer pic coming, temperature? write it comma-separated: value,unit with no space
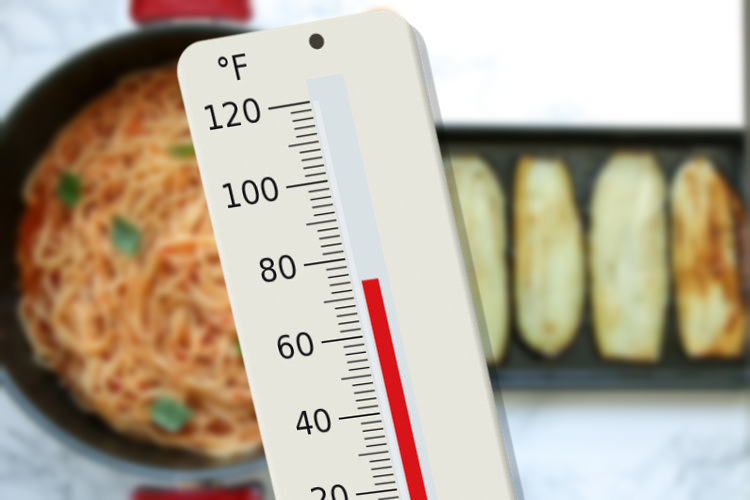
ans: 74,°F
